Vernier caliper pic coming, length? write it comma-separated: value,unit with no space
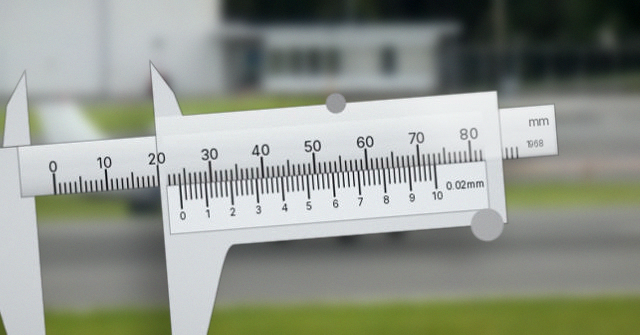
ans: 24.0,mm
